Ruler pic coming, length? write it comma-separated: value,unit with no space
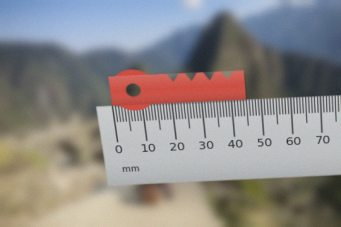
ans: 45,mm
